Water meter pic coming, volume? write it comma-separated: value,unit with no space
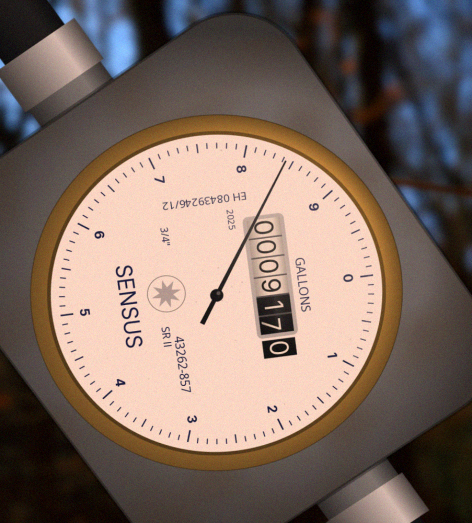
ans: 9168.4,gal
